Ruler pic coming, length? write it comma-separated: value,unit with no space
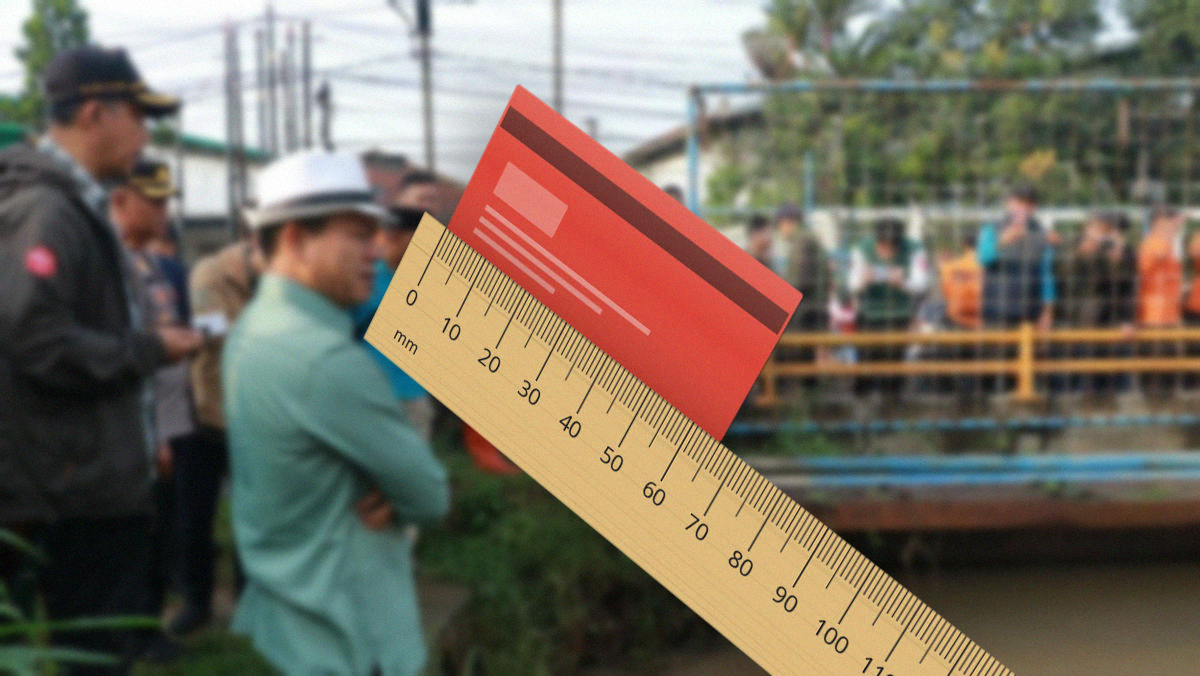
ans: 66,mm
